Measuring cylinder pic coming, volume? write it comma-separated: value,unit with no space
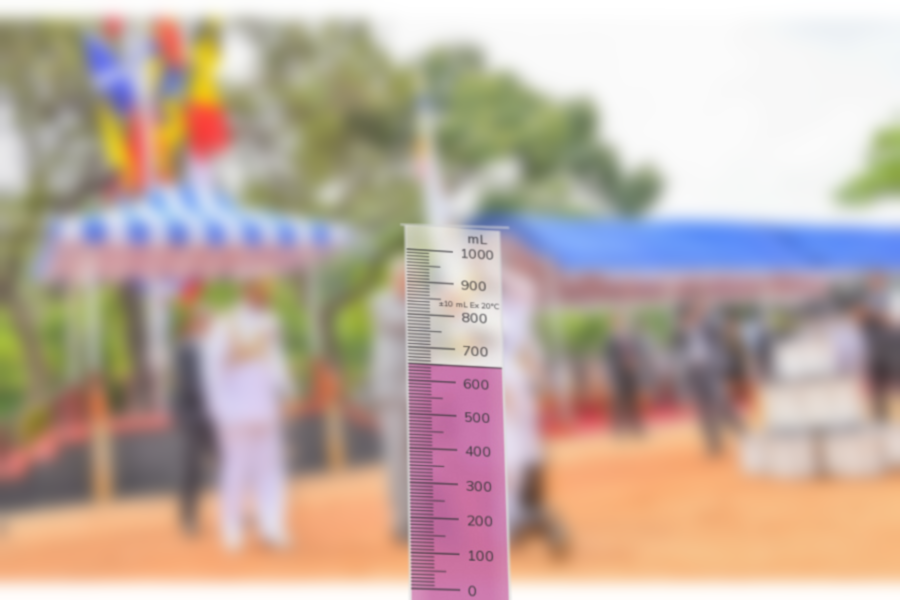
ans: 650,mL
